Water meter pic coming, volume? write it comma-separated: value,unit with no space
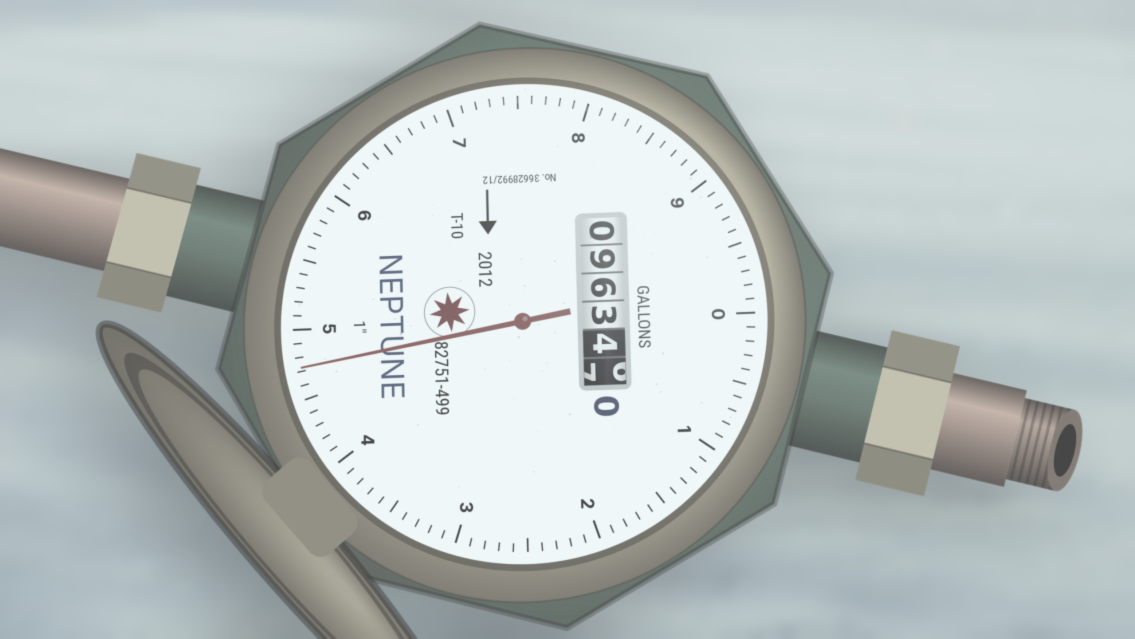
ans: 963464.7,gal
